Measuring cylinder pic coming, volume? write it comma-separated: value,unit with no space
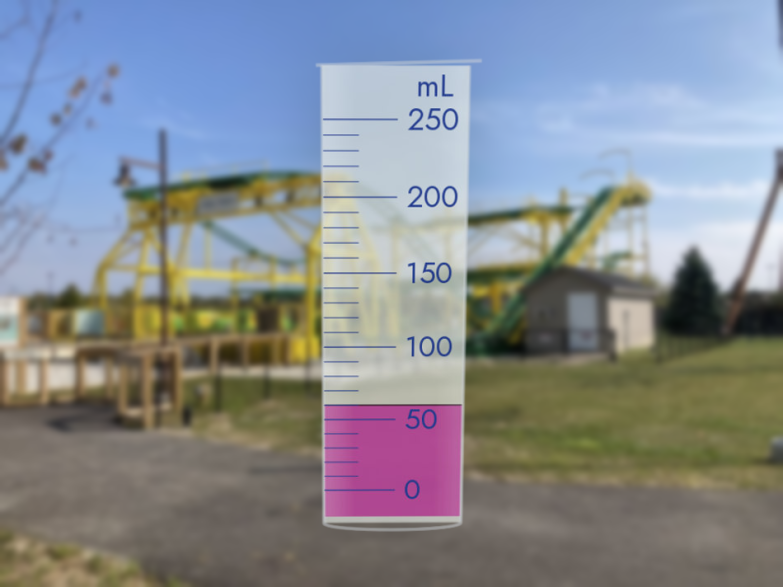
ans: 60,mL
